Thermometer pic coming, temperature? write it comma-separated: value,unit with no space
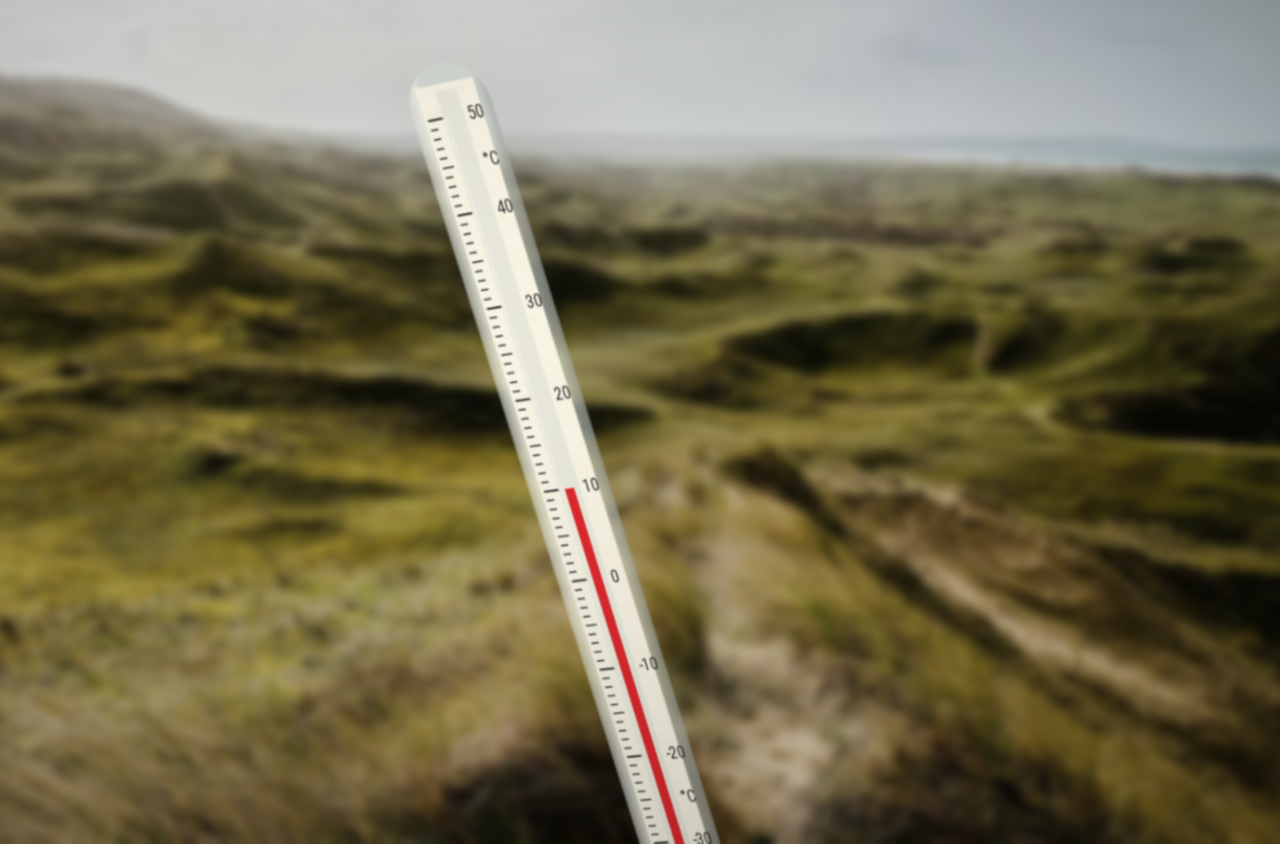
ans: 10,°C
